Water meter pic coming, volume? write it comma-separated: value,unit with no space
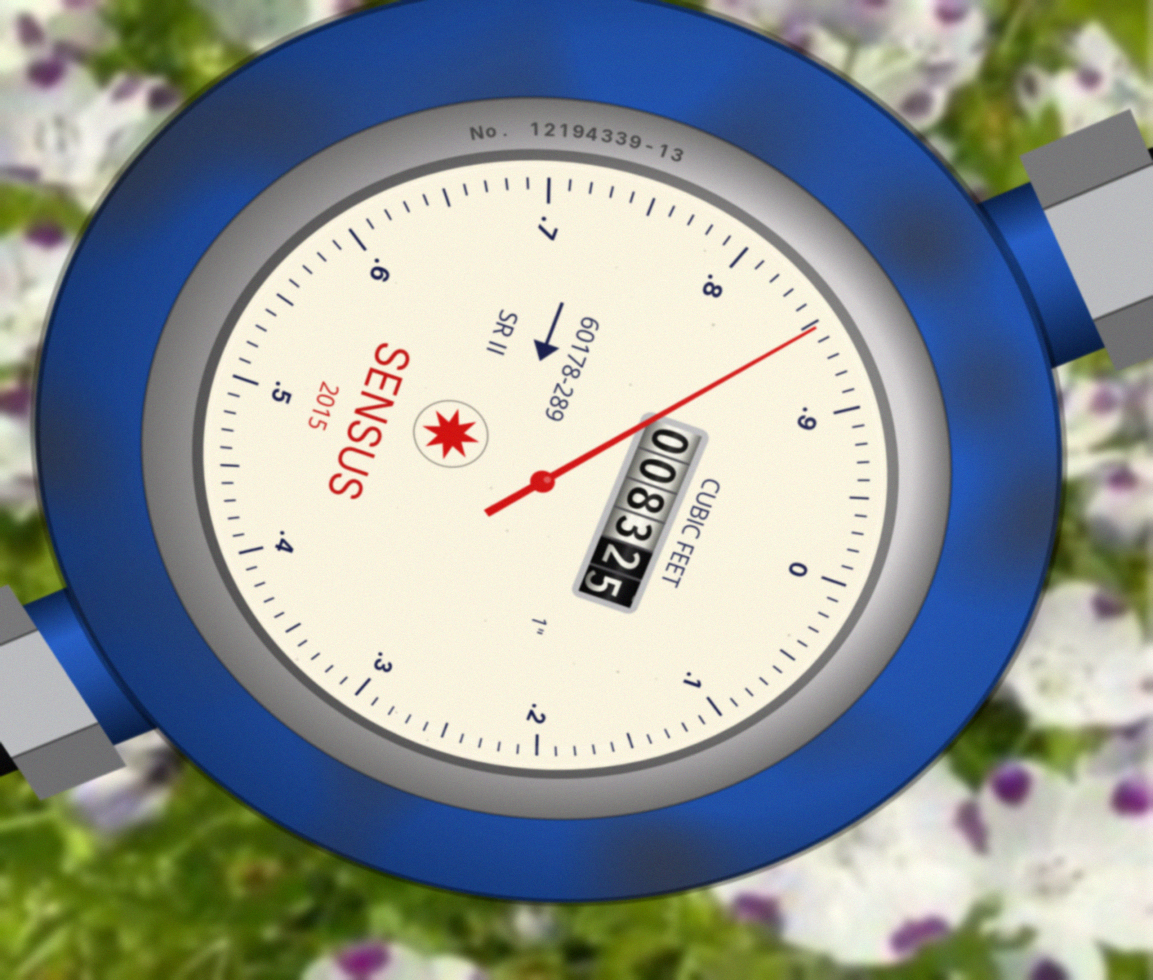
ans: 8324.85,ft³
